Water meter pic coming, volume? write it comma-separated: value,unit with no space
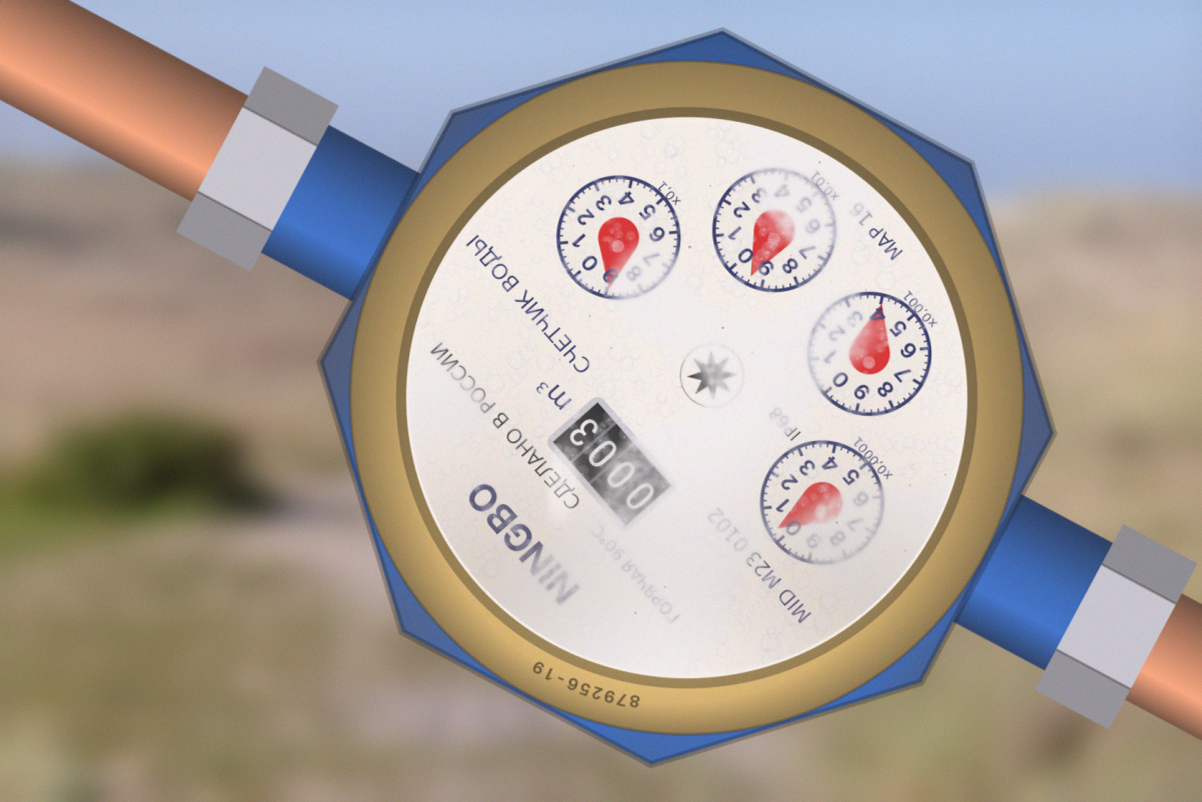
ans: 3.8940,m³
